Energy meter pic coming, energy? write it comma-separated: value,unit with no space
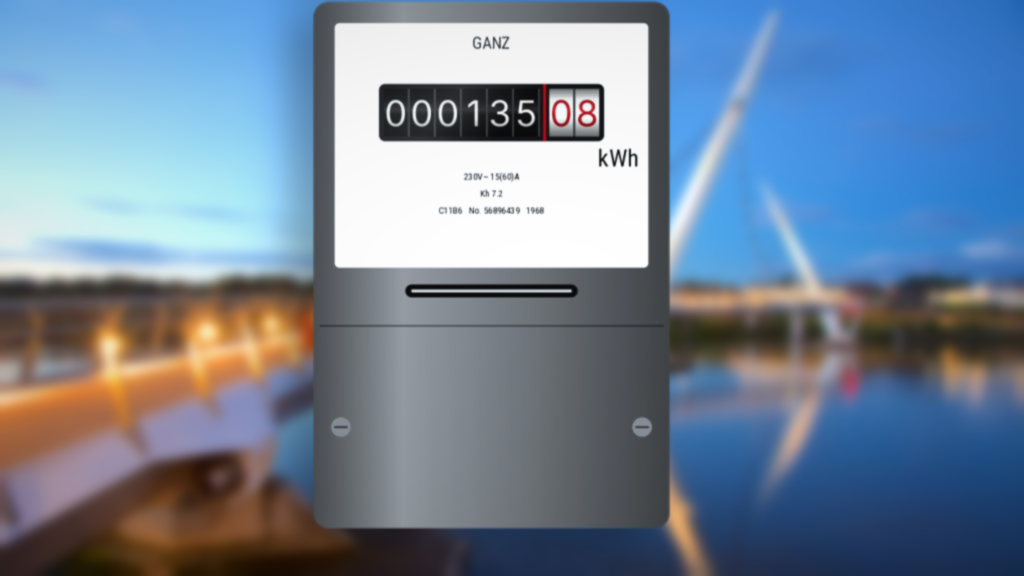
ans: 135.08,kWh
